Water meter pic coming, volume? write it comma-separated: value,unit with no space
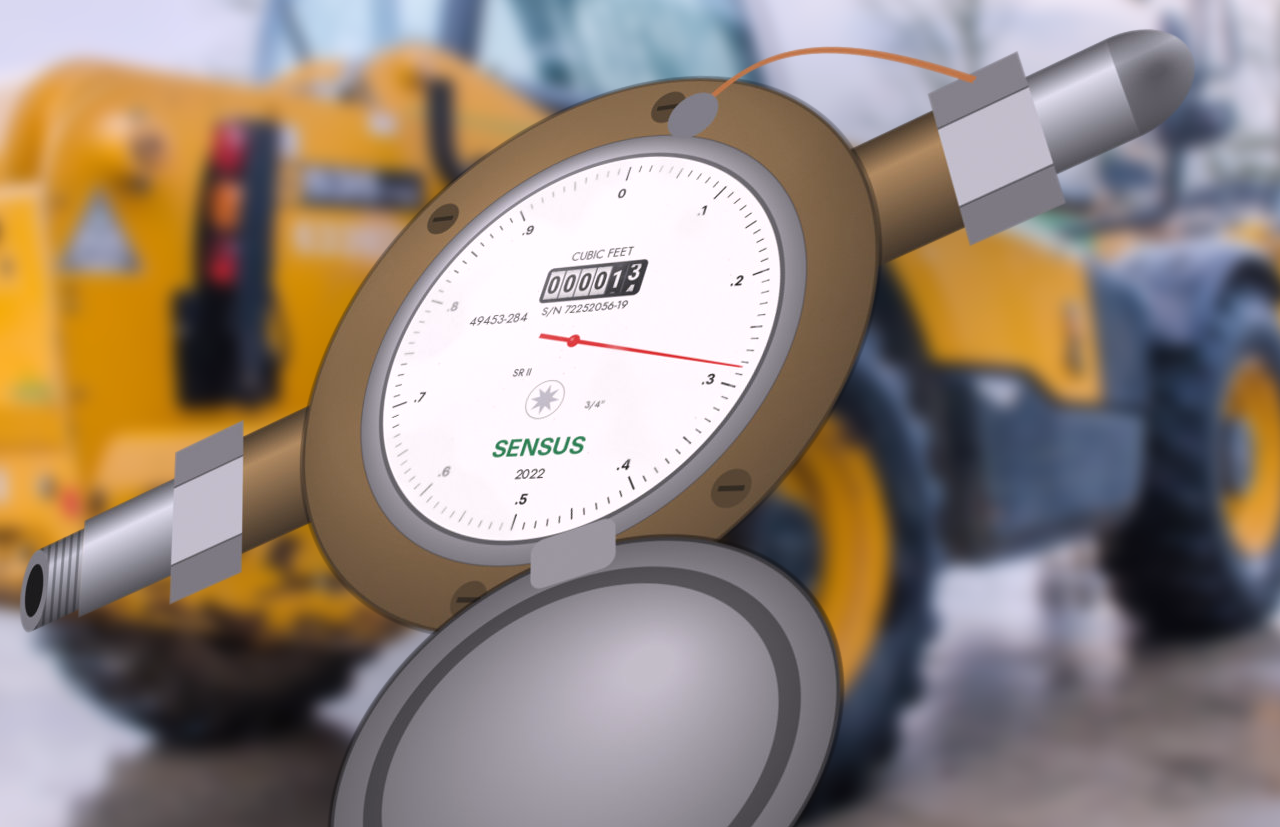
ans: 13.28,ft³
